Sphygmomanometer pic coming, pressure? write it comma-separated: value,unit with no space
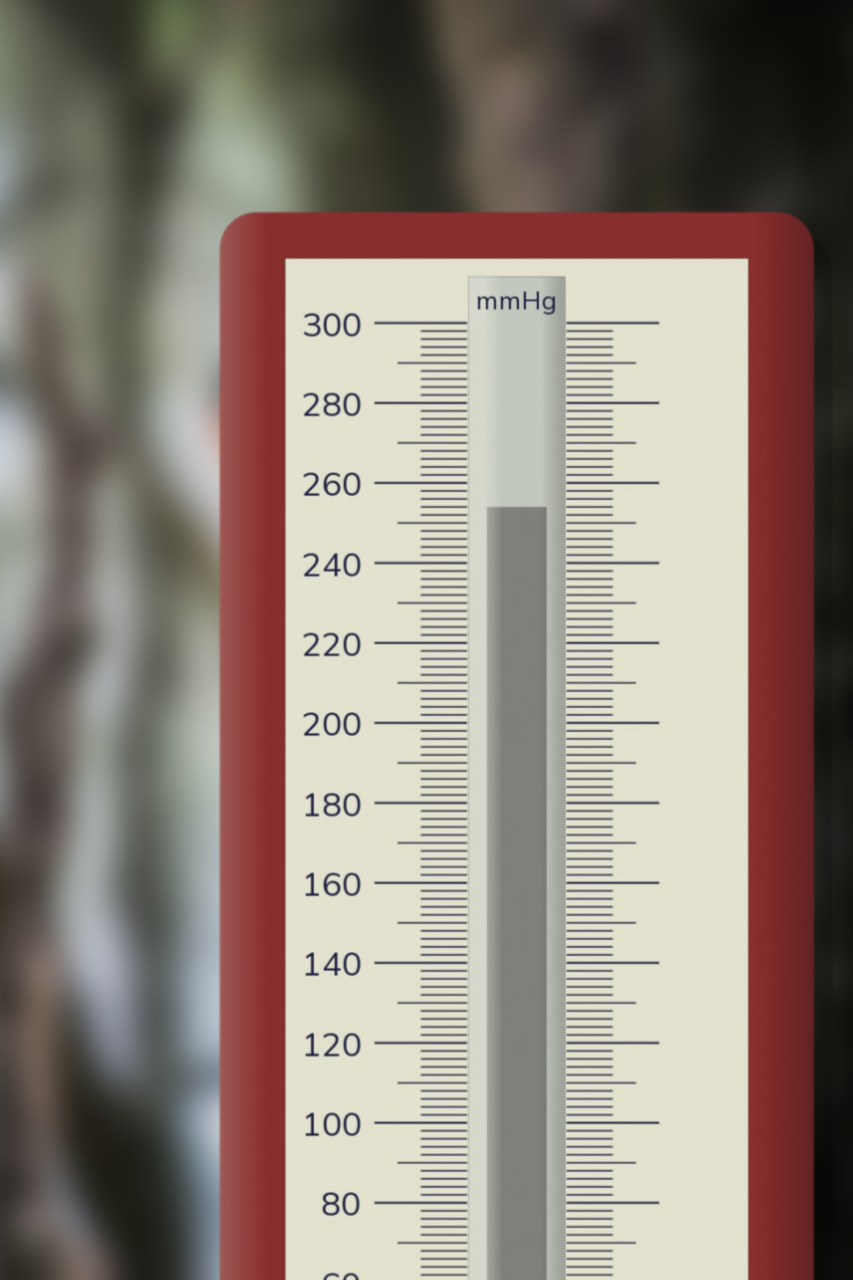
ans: 254,mmHg
